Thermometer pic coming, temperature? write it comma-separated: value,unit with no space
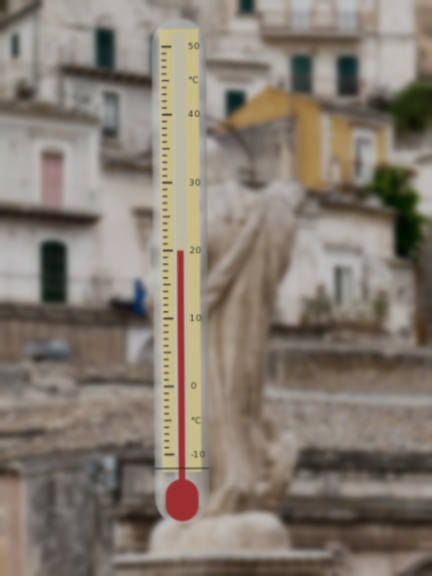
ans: 20,°C
